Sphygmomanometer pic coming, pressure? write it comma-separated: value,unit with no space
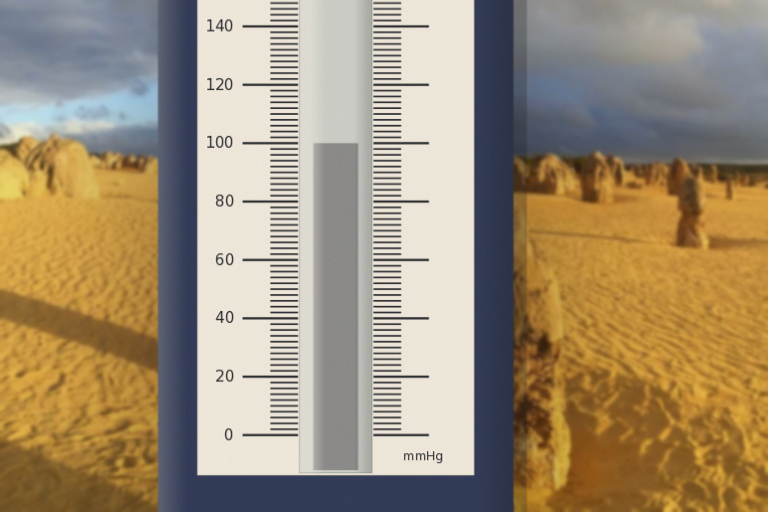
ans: 100,mmHg
